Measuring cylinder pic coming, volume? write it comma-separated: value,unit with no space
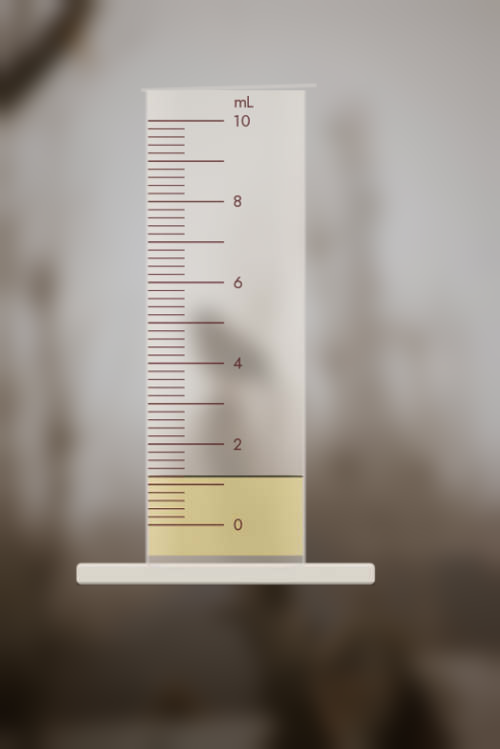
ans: 1.2,mL
